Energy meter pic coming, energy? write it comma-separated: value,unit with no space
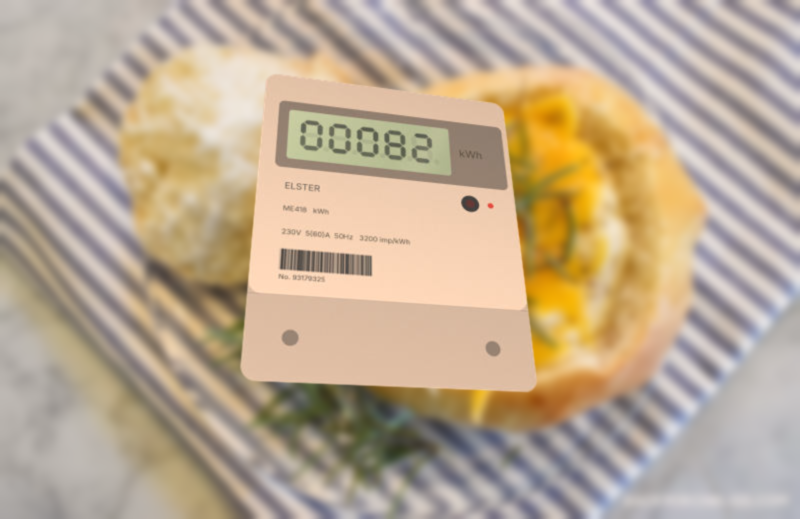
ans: 82,kWh
